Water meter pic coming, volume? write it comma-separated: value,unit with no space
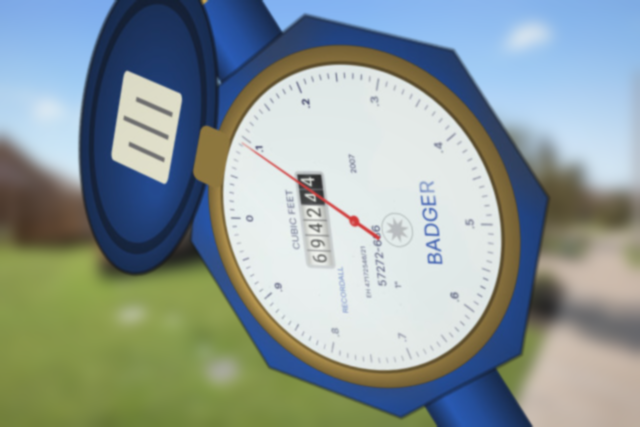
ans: 694244.09,ft³
